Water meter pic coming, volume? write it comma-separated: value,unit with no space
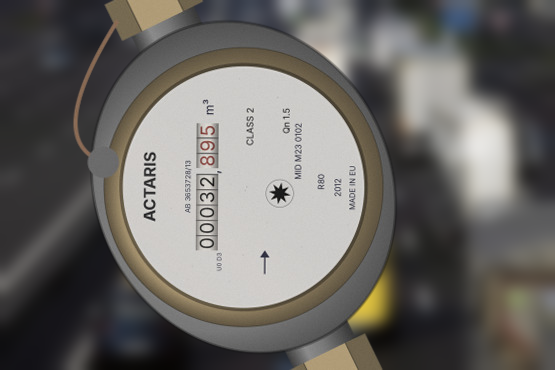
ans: 32.895,m³
